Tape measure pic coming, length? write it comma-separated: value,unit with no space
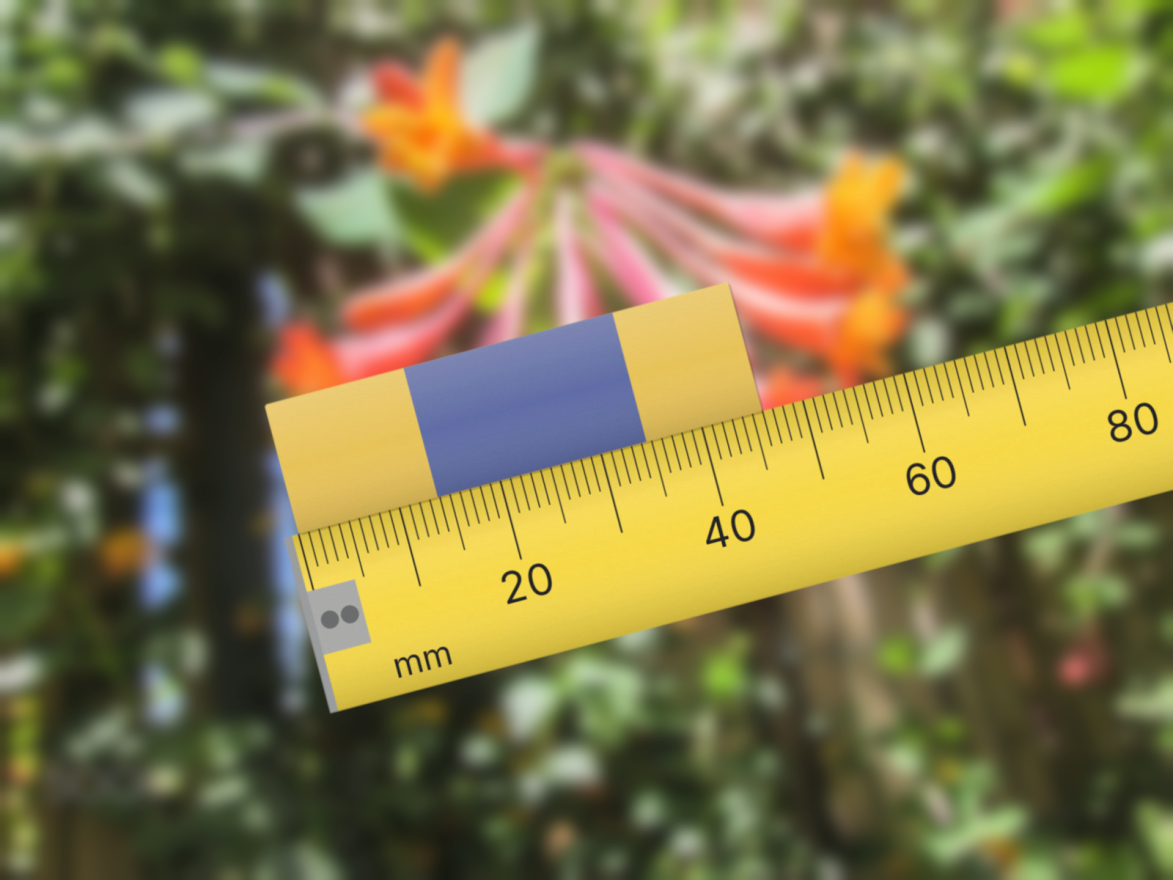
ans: 46,mm
